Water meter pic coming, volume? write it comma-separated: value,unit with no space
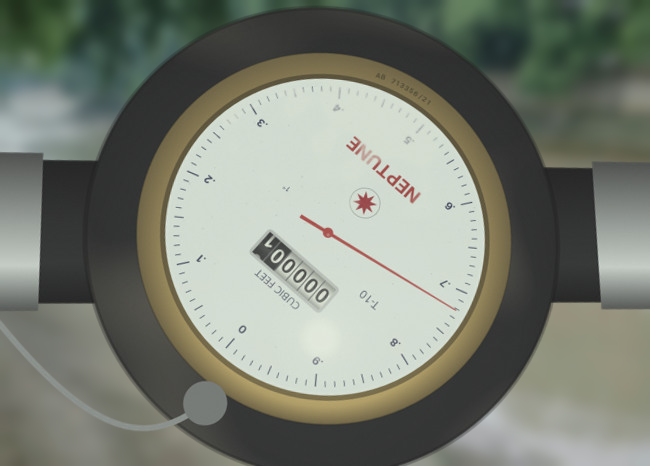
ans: 0.72,ft³
